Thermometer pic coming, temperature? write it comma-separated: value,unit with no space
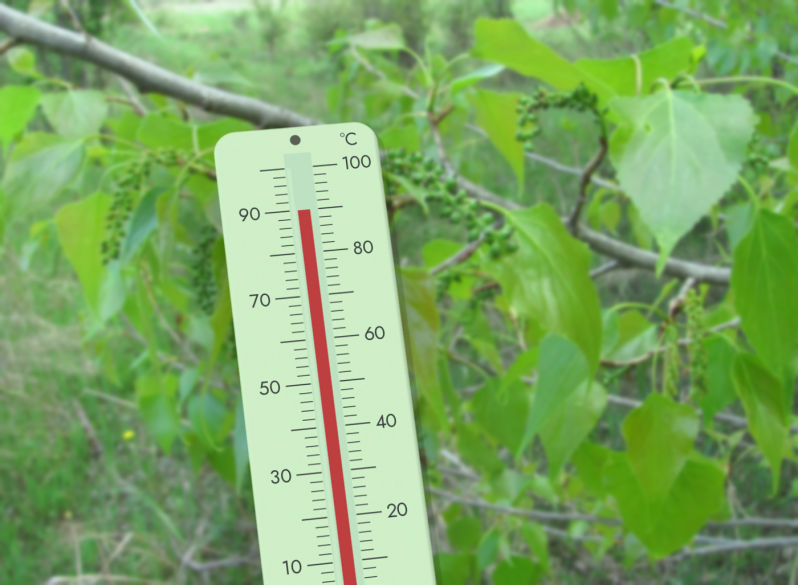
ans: 90,°C
